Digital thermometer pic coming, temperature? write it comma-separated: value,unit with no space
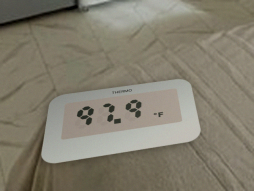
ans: 97.9,°F
